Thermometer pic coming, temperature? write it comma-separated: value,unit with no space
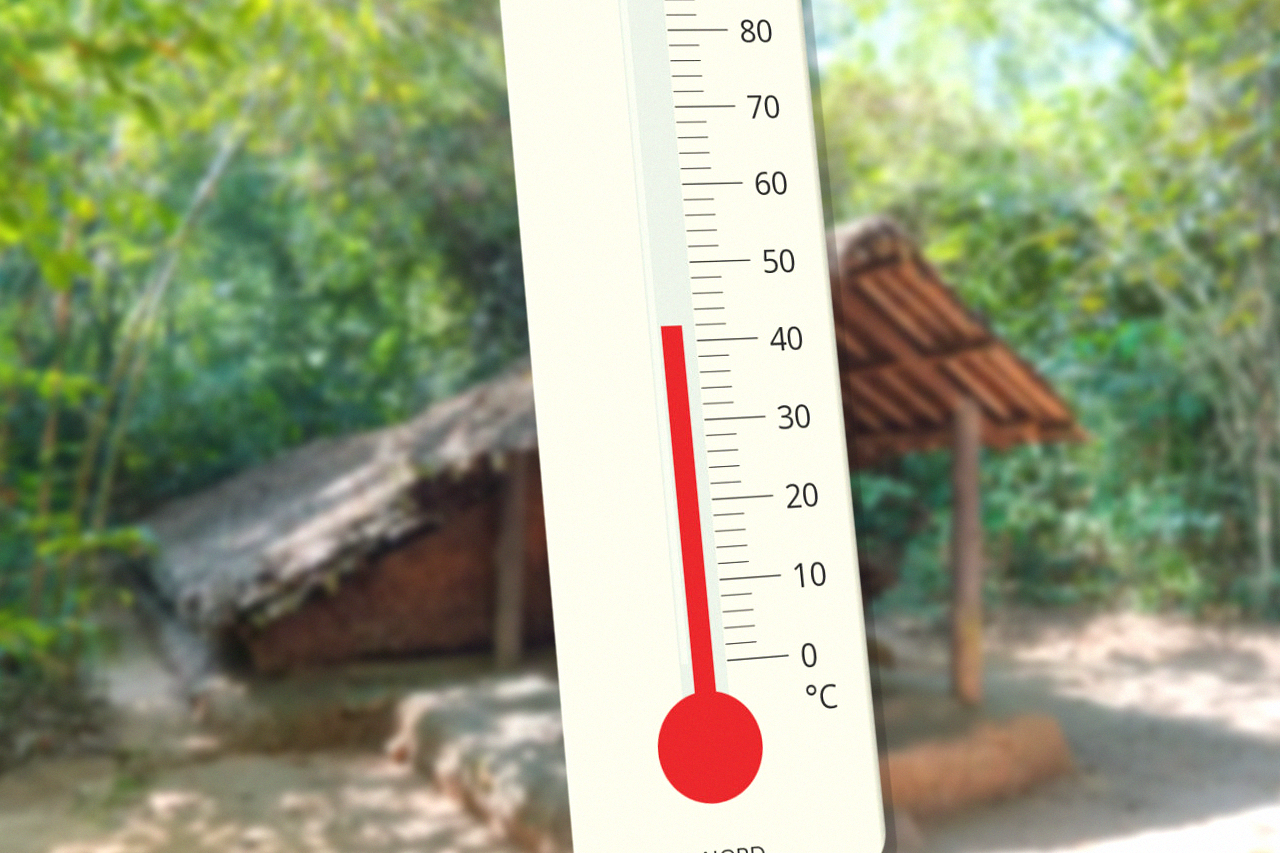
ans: 42,°C
